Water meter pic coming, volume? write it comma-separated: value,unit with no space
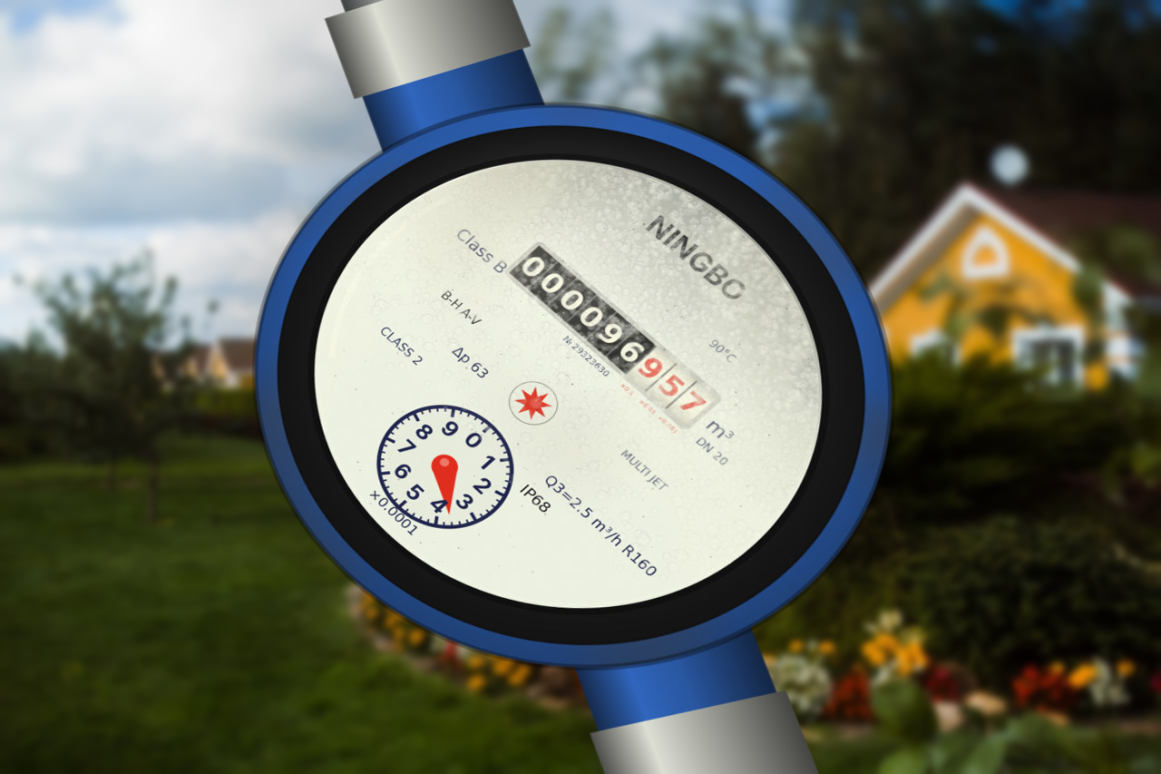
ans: 96.9573,m³
